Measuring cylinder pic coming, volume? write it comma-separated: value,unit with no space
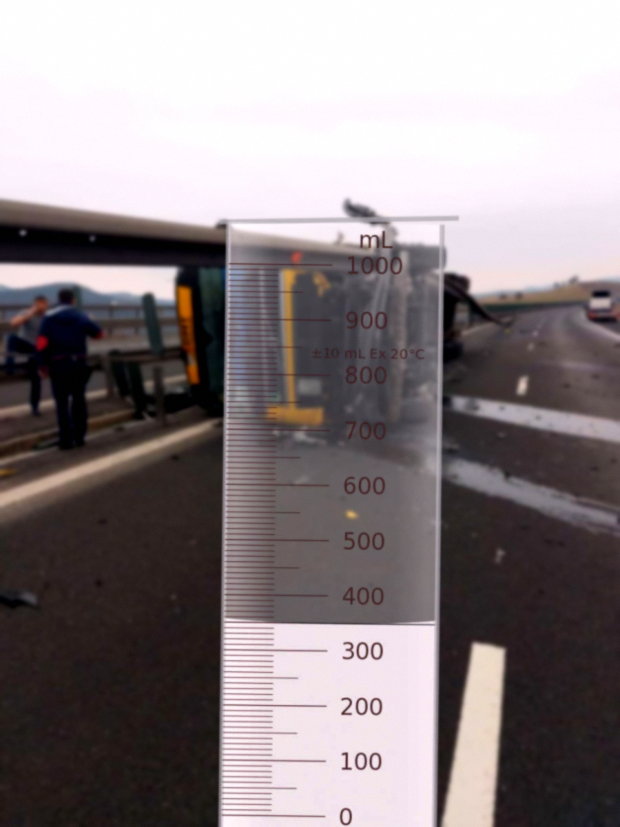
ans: 350,mL
